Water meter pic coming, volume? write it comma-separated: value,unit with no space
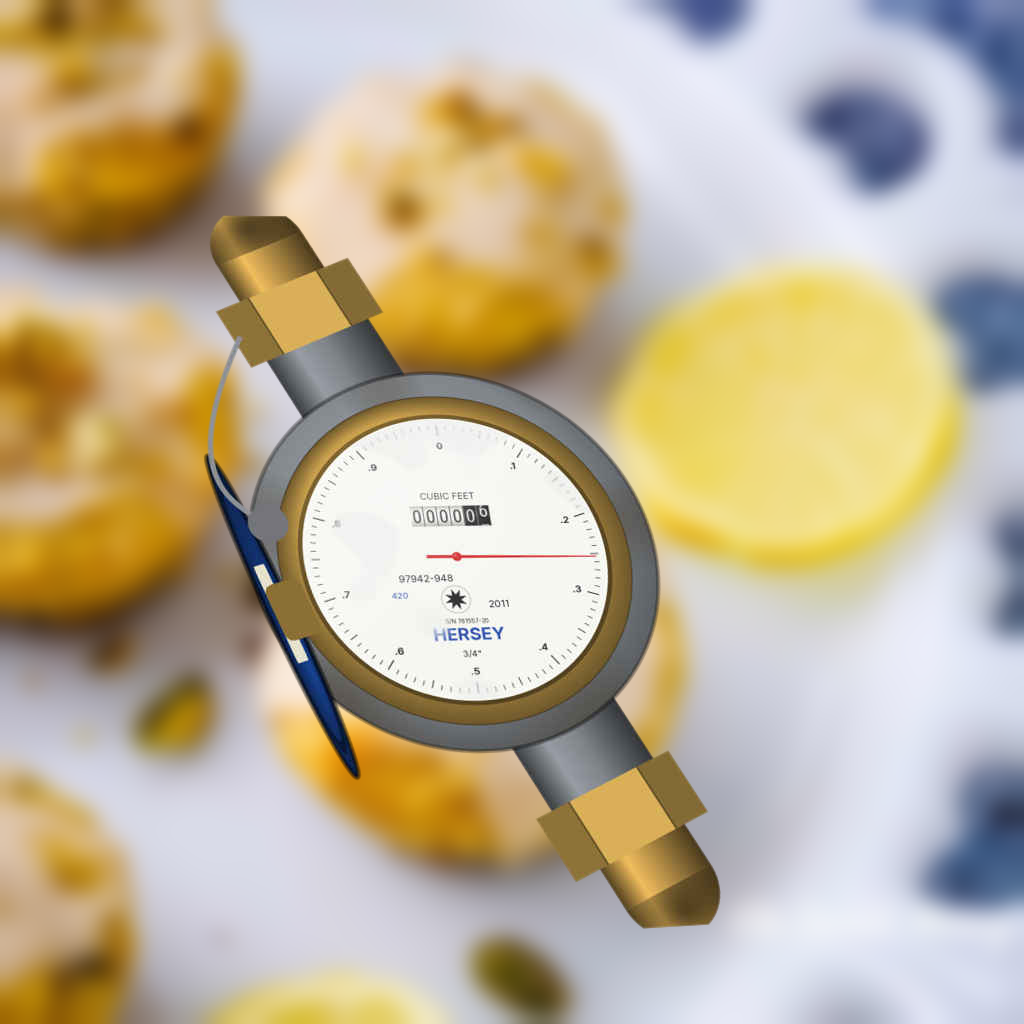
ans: 6.25,ft³
